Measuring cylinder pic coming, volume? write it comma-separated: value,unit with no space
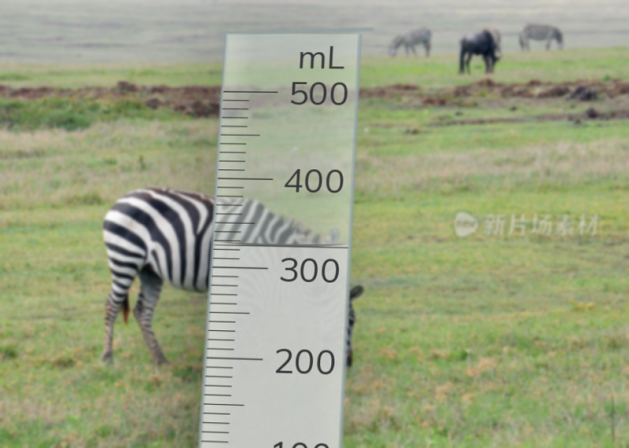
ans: 325,mL
